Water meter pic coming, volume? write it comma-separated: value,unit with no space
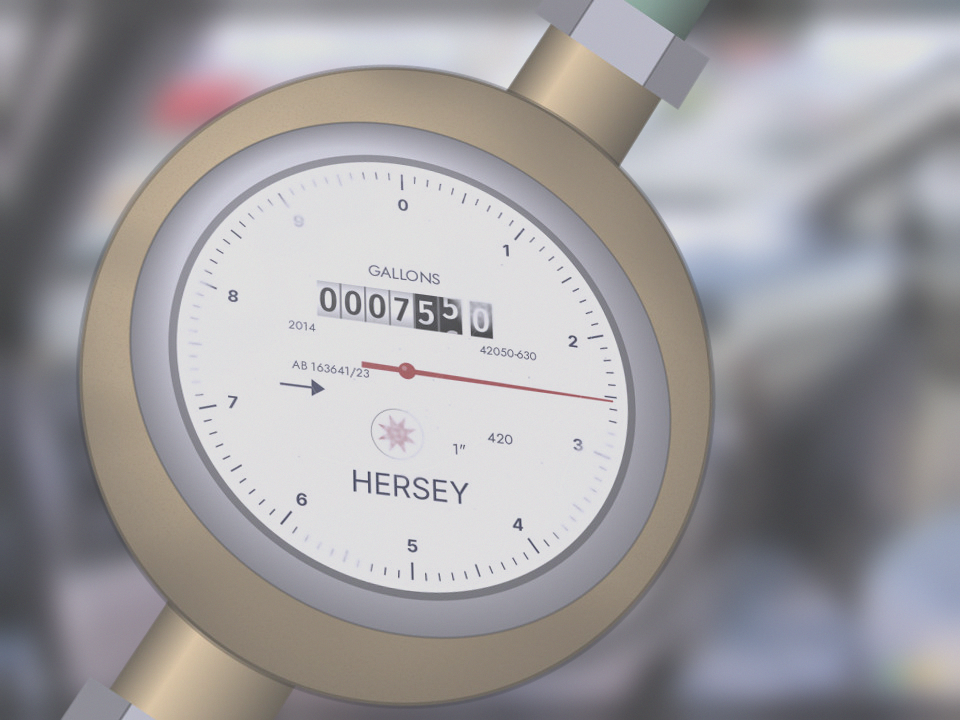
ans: 7552.5,gal
